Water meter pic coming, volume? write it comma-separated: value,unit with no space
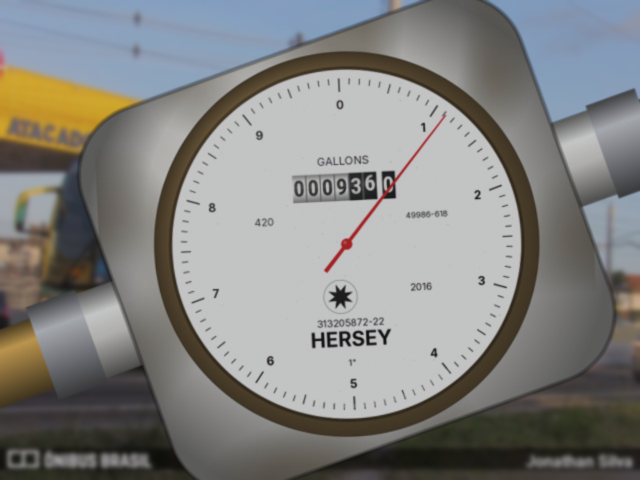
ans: 9361.1,gal
